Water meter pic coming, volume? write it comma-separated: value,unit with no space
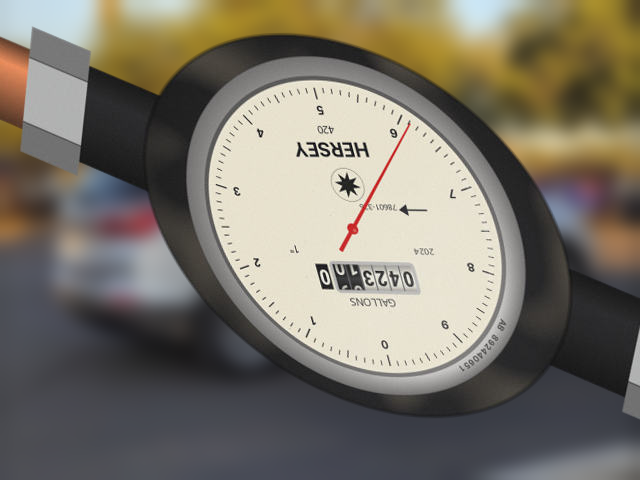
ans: 423096.1,gal
